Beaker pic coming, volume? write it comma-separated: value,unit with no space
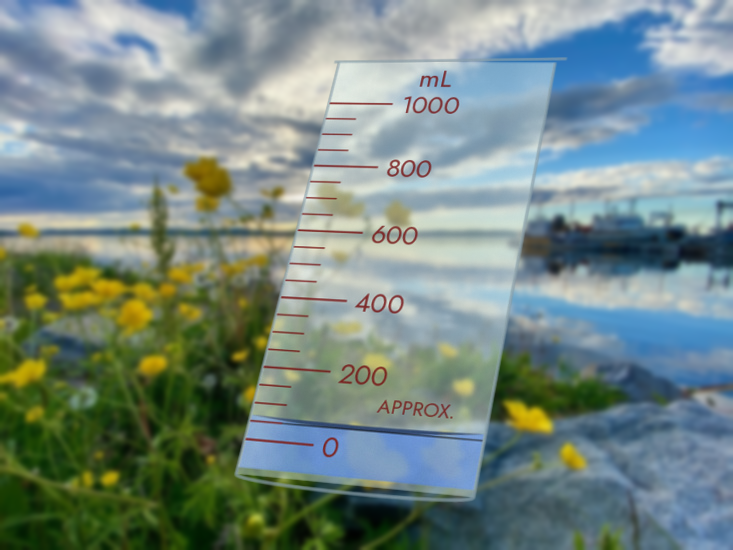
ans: 50,mL
